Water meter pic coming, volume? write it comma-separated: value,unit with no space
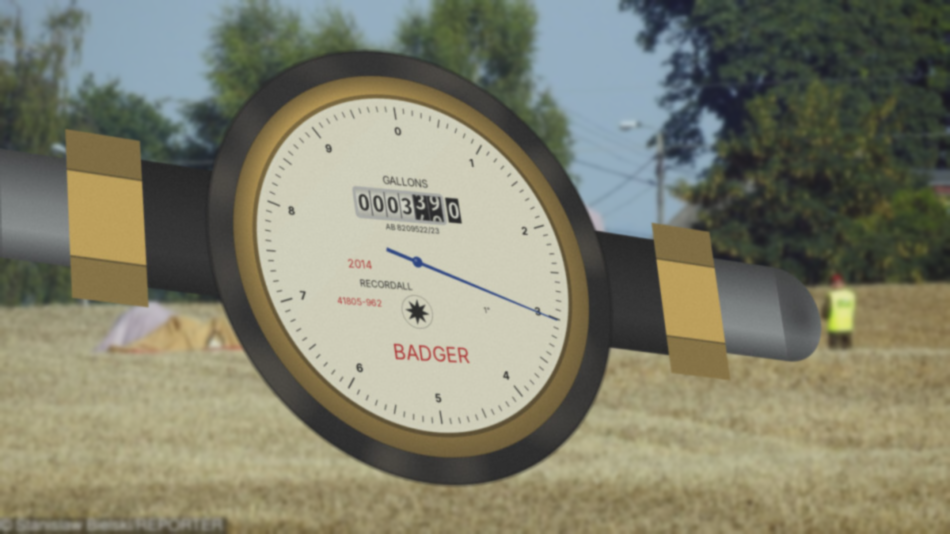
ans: 3393.0,gal
